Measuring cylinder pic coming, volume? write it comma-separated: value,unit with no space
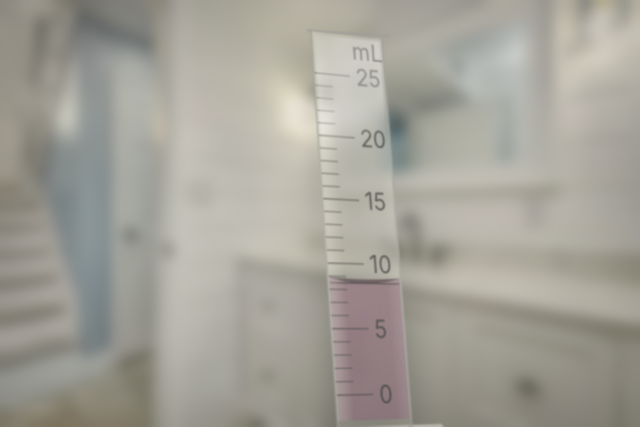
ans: 8.5,mL
